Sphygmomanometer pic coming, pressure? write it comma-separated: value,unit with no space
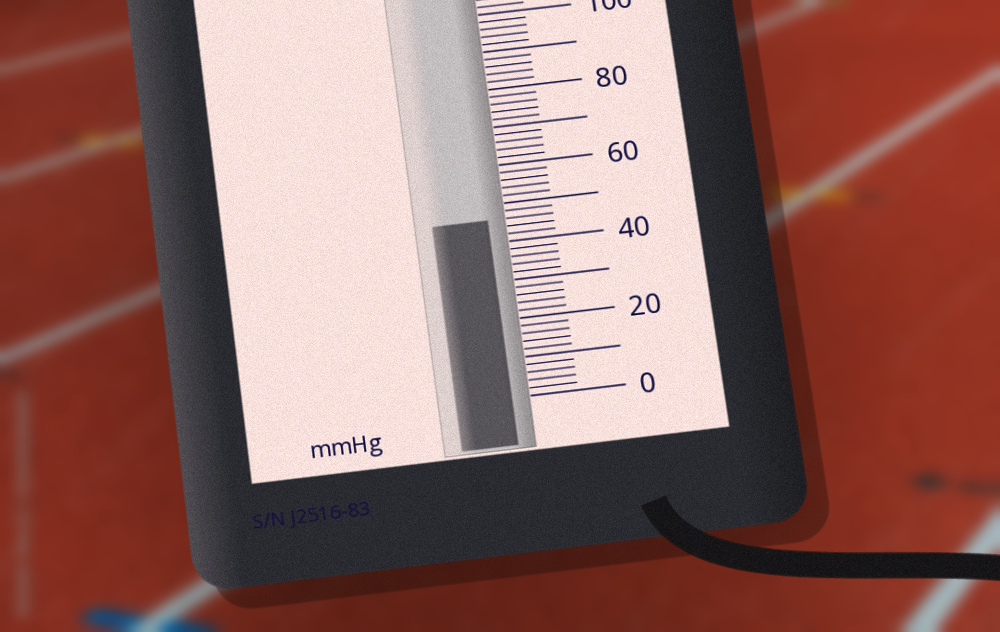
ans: 46,mmHg
